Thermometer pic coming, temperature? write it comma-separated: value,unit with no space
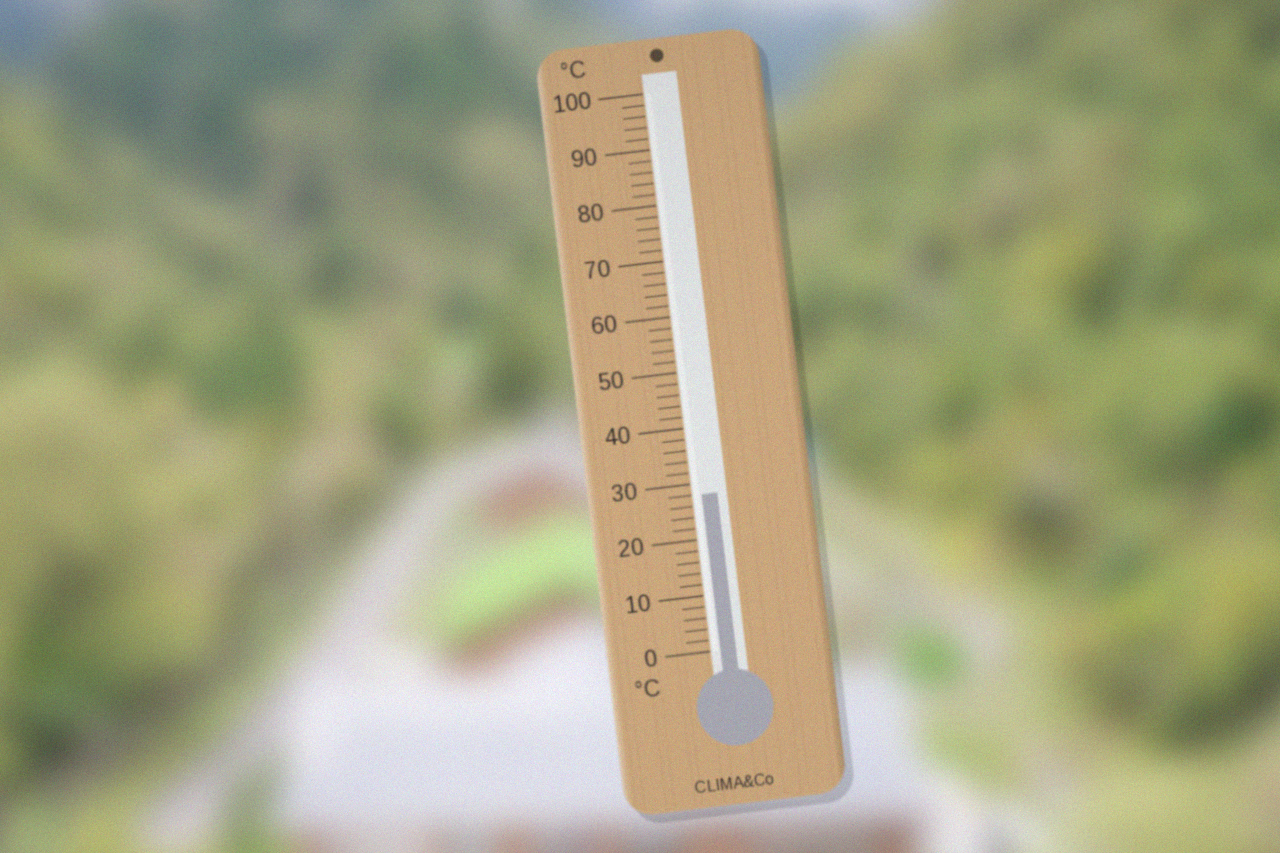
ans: 28,°C
